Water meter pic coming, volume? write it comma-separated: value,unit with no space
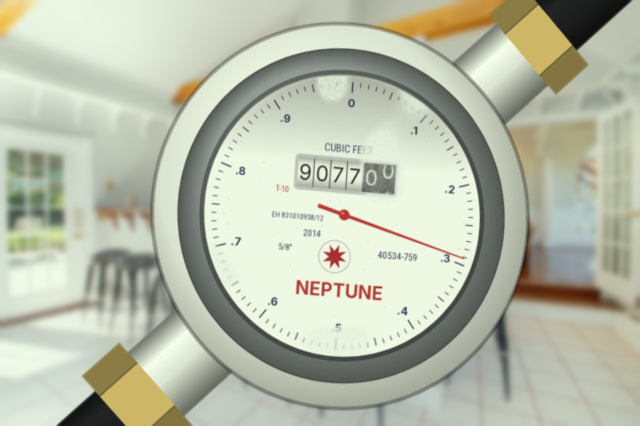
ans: 907700.29,ft³
